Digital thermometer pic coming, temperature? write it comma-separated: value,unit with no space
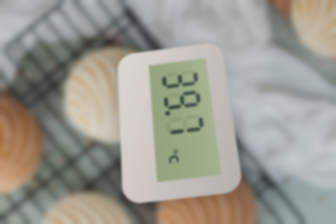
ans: 39.7,°C
